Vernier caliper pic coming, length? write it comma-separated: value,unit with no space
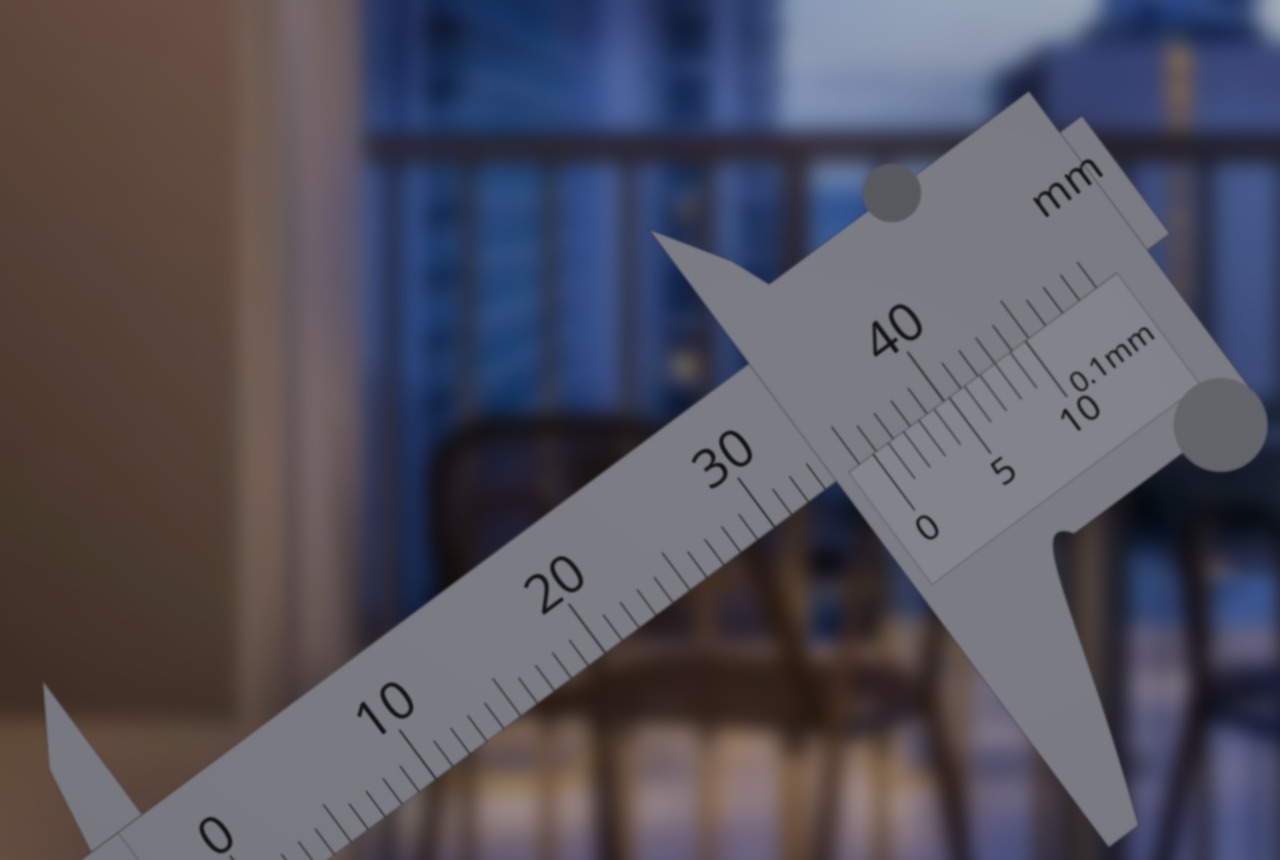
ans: 35.8,mm
